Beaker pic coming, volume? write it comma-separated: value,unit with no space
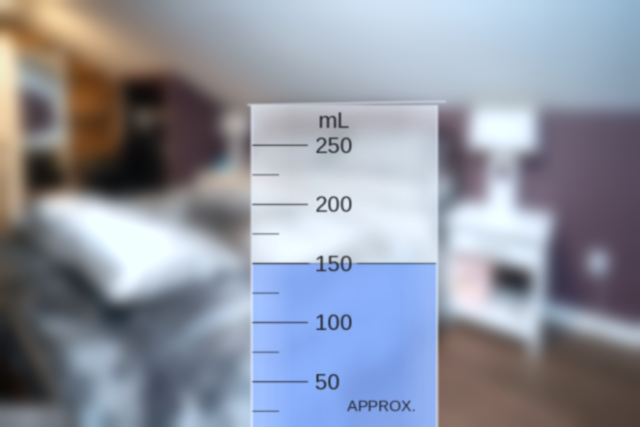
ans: 150,mL
